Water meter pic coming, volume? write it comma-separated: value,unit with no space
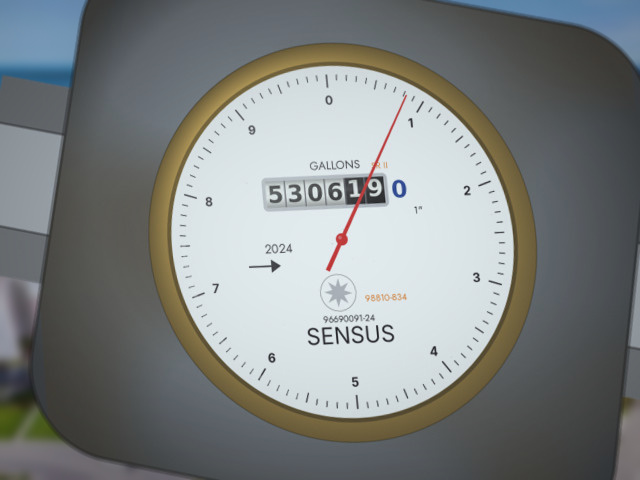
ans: 5306190.8,gal
